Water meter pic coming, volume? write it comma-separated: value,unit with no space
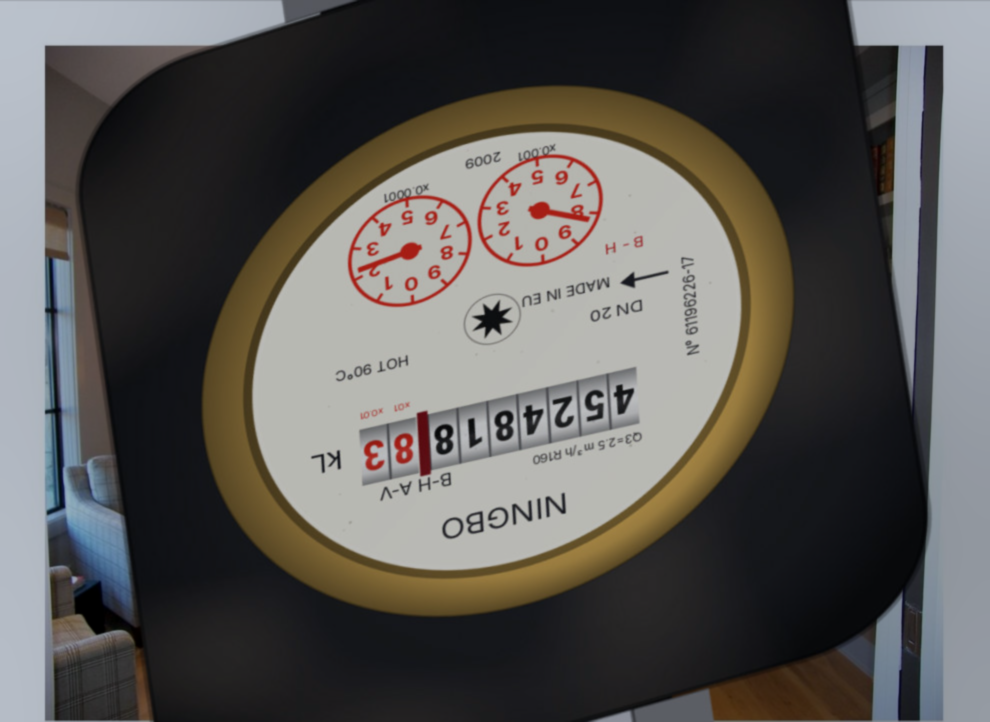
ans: 4524818.8382,kL
